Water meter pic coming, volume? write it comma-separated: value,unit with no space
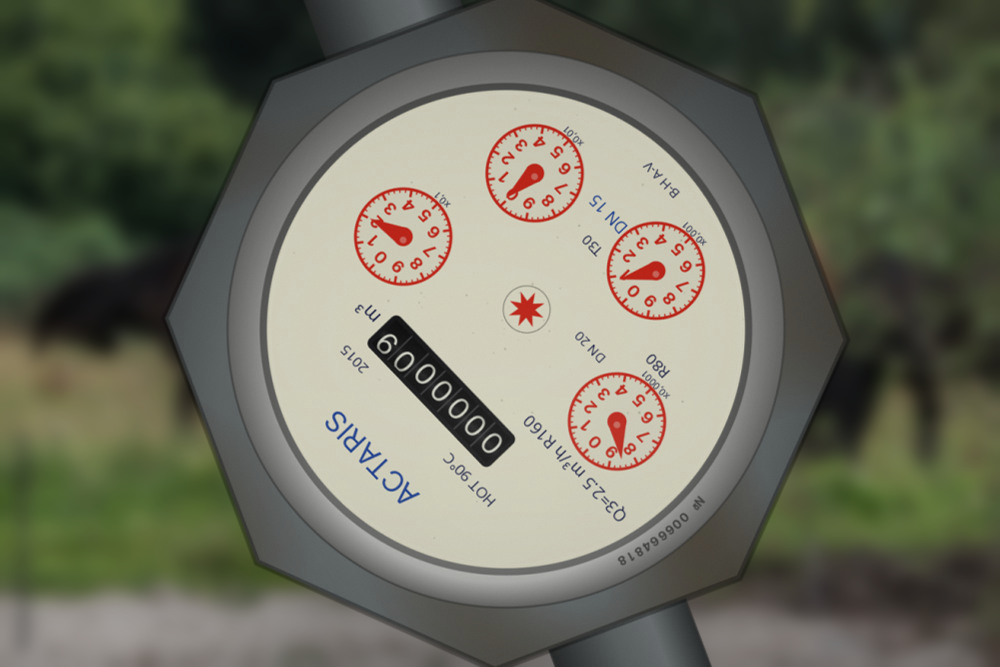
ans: 9.2008,m³
